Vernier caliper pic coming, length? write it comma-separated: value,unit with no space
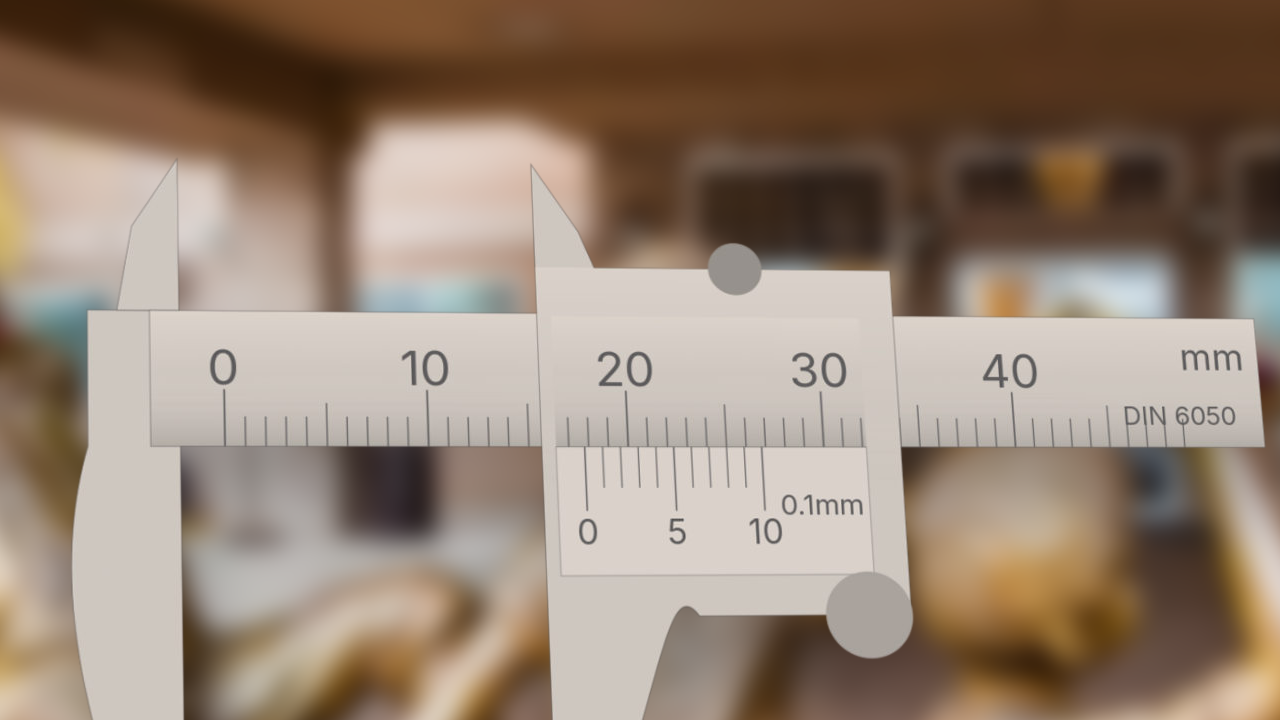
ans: 17.8,mm
